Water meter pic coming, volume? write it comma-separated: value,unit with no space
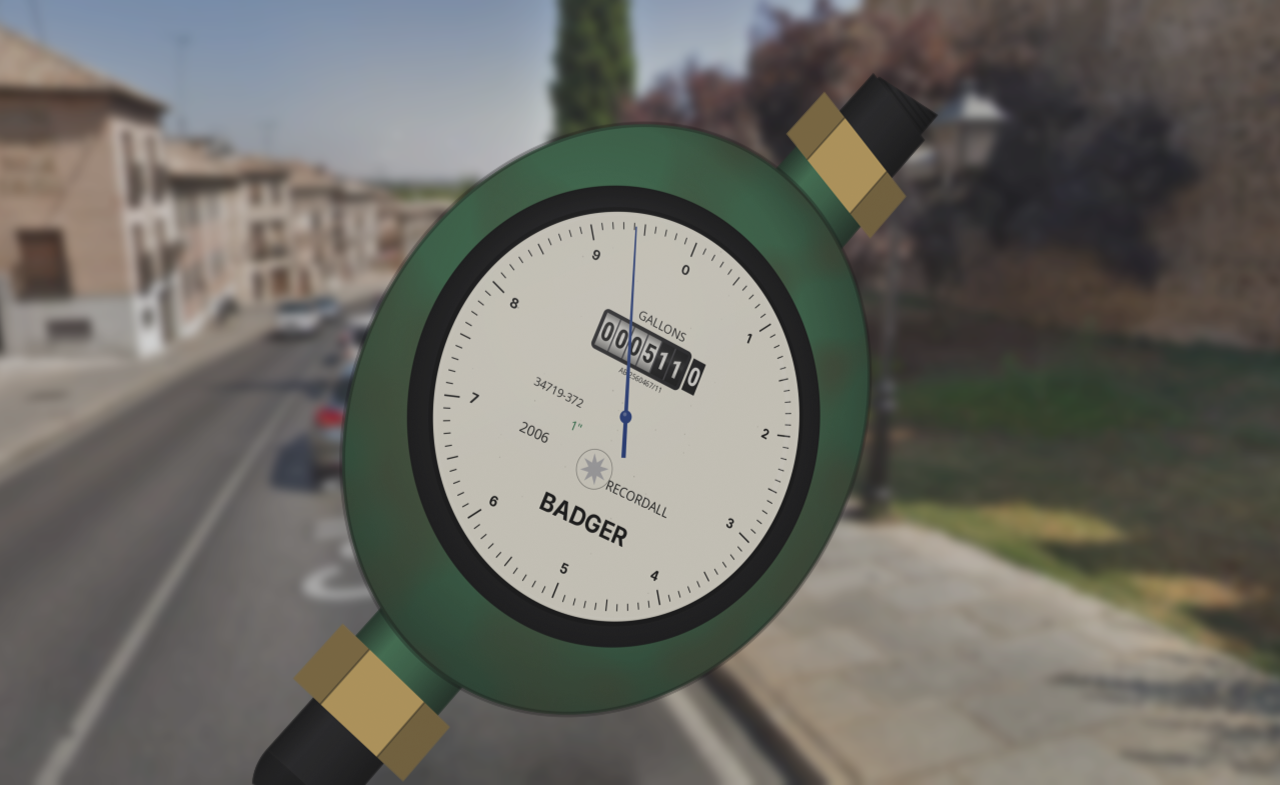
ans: 5109.4,gal
